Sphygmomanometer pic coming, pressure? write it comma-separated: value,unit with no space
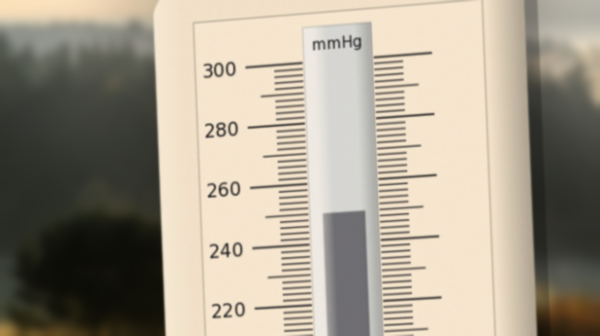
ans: 250,mmHg
